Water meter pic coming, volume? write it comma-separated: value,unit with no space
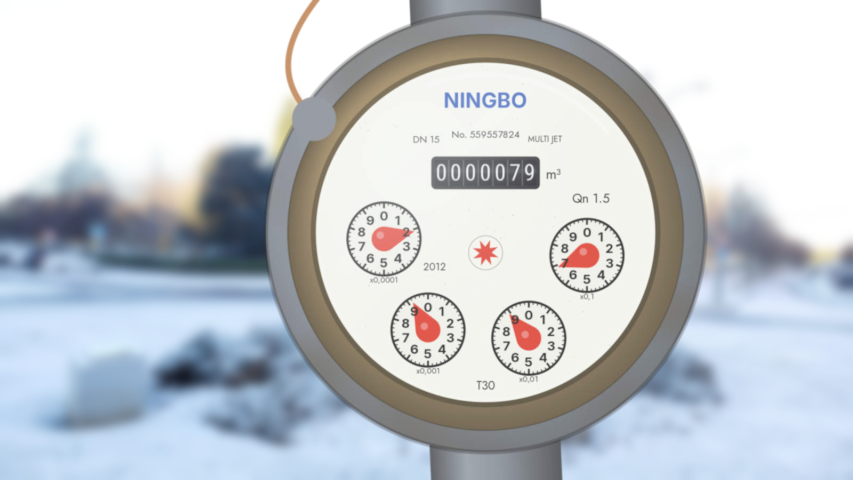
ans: 79.6892,m³
